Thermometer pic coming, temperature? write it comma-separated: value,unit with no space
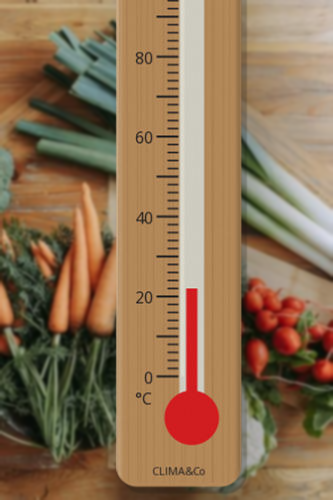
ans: 22,°C
